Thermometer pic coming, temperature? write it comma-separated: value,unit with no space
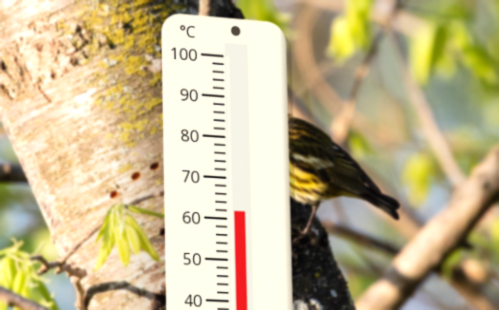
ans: 62,°C
